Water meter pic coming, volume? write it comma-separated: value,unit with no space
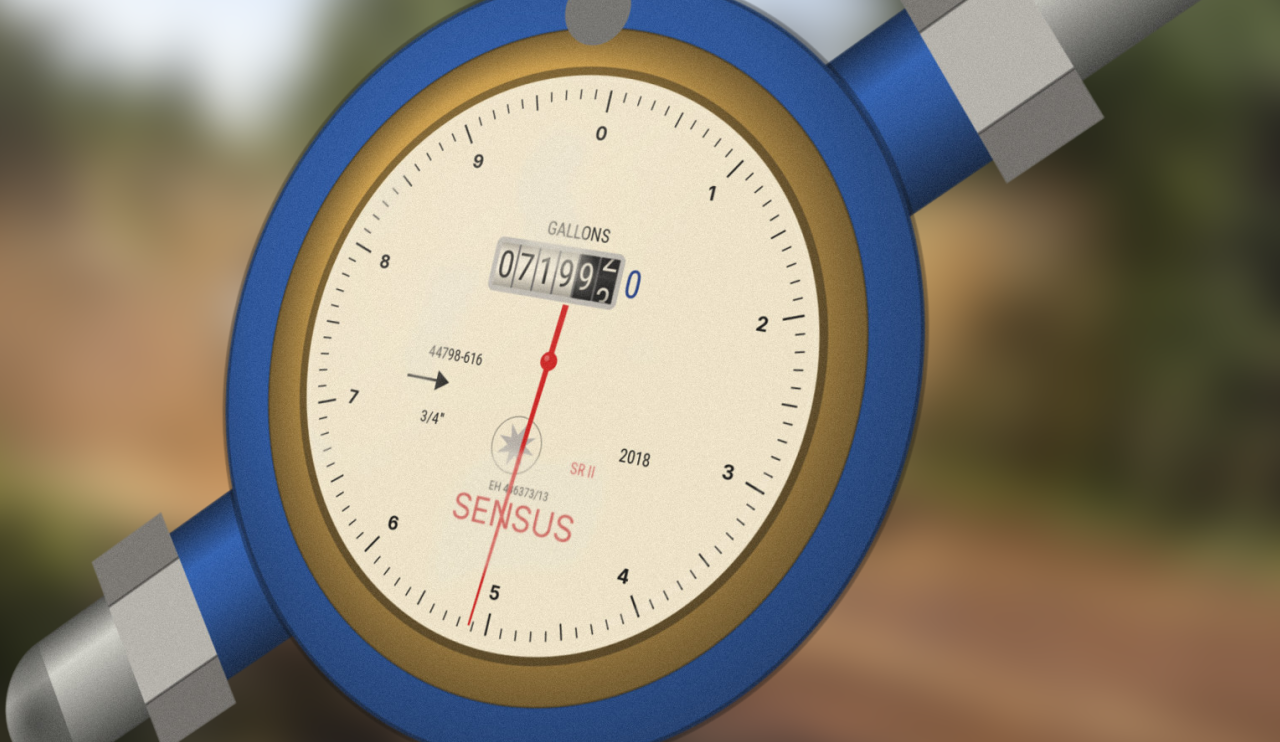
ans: 719925.1,gal
